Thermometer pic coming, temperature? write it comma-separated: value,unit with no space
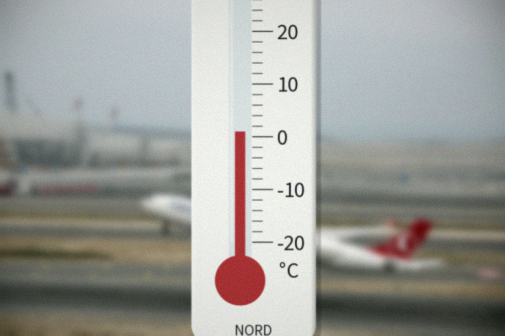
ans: 1,°C
